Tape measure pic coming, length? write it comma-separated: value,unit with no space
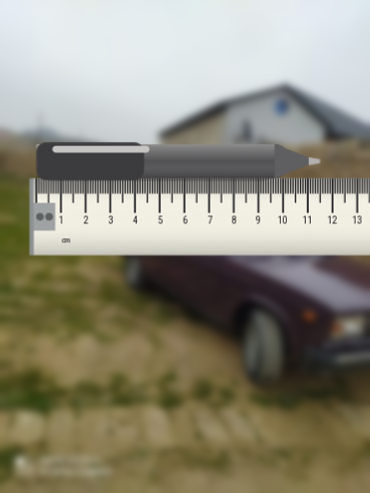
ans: 11.5,cm
